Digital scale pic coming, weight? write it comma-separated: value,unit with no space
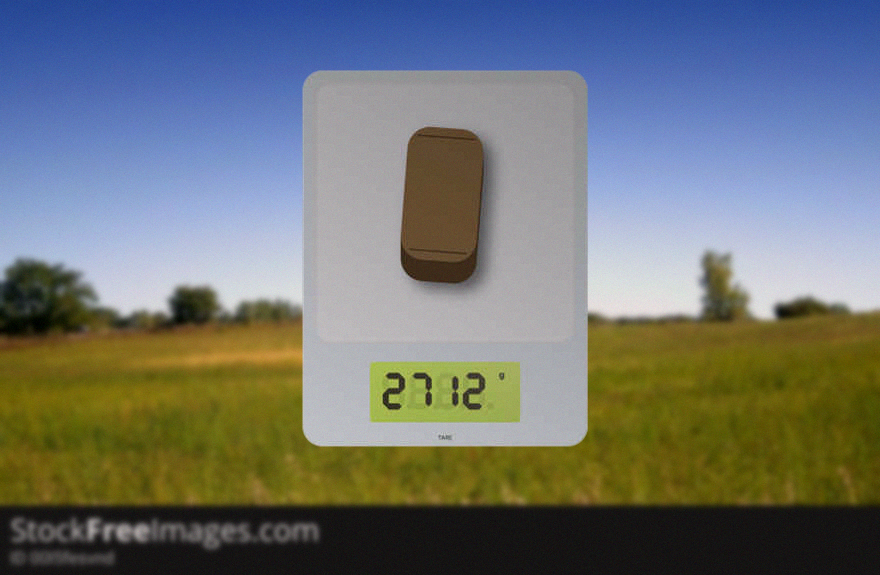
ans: 2712,g
